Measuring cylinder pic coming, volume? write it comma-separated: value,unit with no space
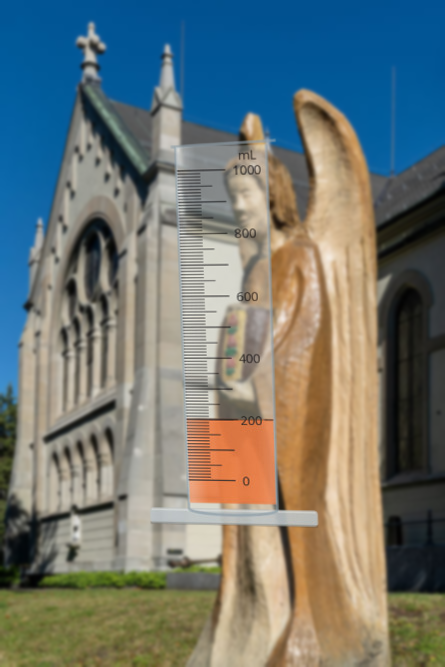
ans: 200,mL
